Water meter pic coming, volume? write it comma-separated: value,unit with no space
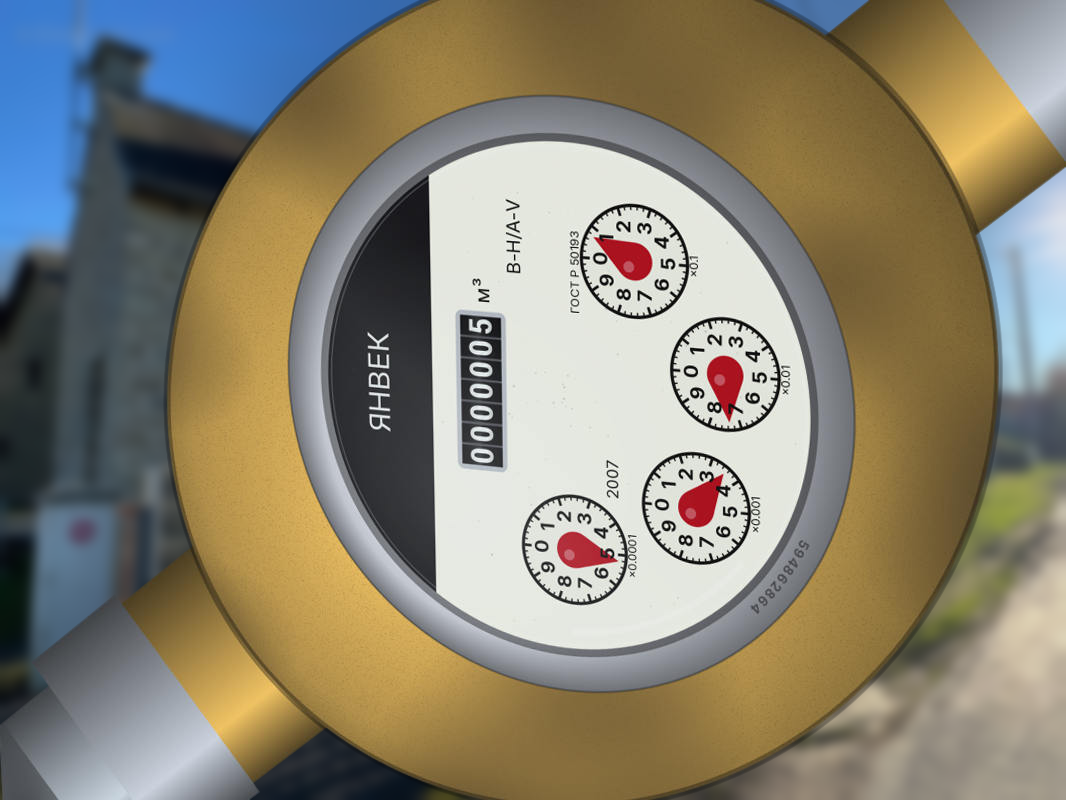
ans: 5.0735,m³
